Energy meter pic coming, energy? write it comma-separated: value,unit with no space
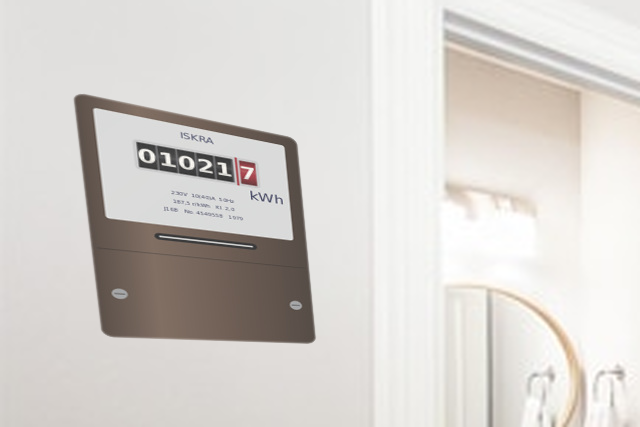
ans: 1021.7,kWh
